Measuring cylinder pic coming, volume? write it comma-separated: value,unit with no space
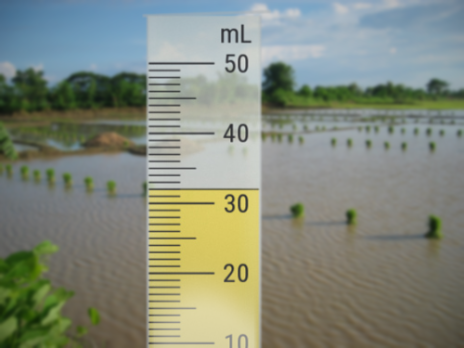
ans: 32,mL
